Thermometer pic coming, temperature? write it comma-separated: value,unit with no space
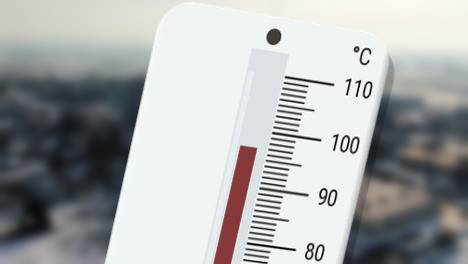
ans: 97,°C
